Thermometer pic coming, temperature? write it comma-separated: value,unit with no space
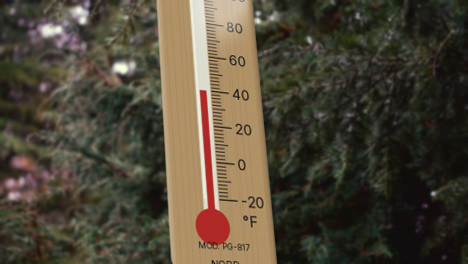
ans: 40,°F
